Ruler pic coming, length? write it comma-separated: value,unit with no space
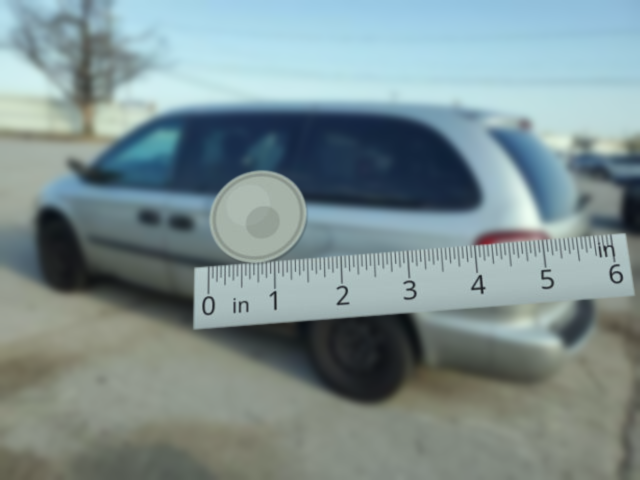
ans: 1.5,in
